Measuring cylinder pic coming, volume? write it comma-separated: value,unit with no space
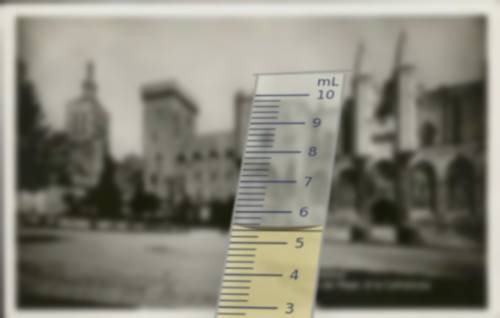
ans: 5.4,mL
